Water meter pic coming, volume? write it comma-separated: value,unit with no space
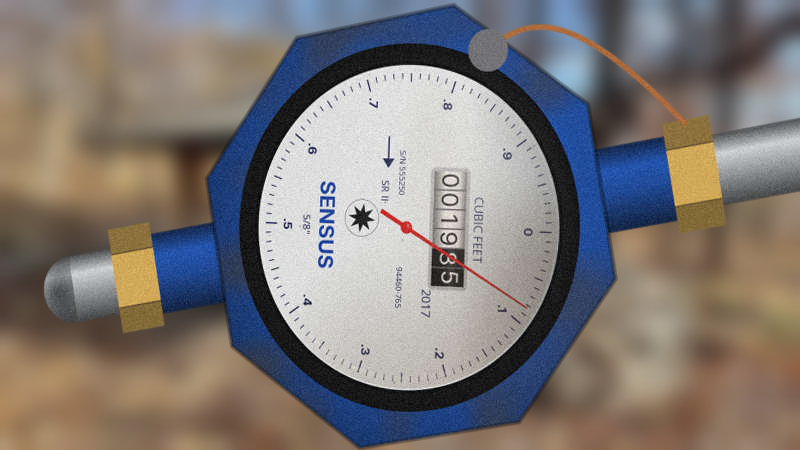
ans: 1985.08,ft³
